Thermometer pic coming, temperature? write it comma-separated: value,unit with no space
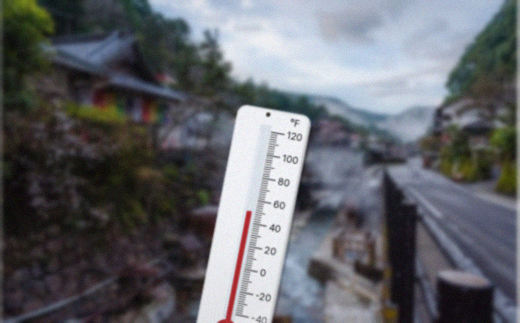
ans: 50,°F
